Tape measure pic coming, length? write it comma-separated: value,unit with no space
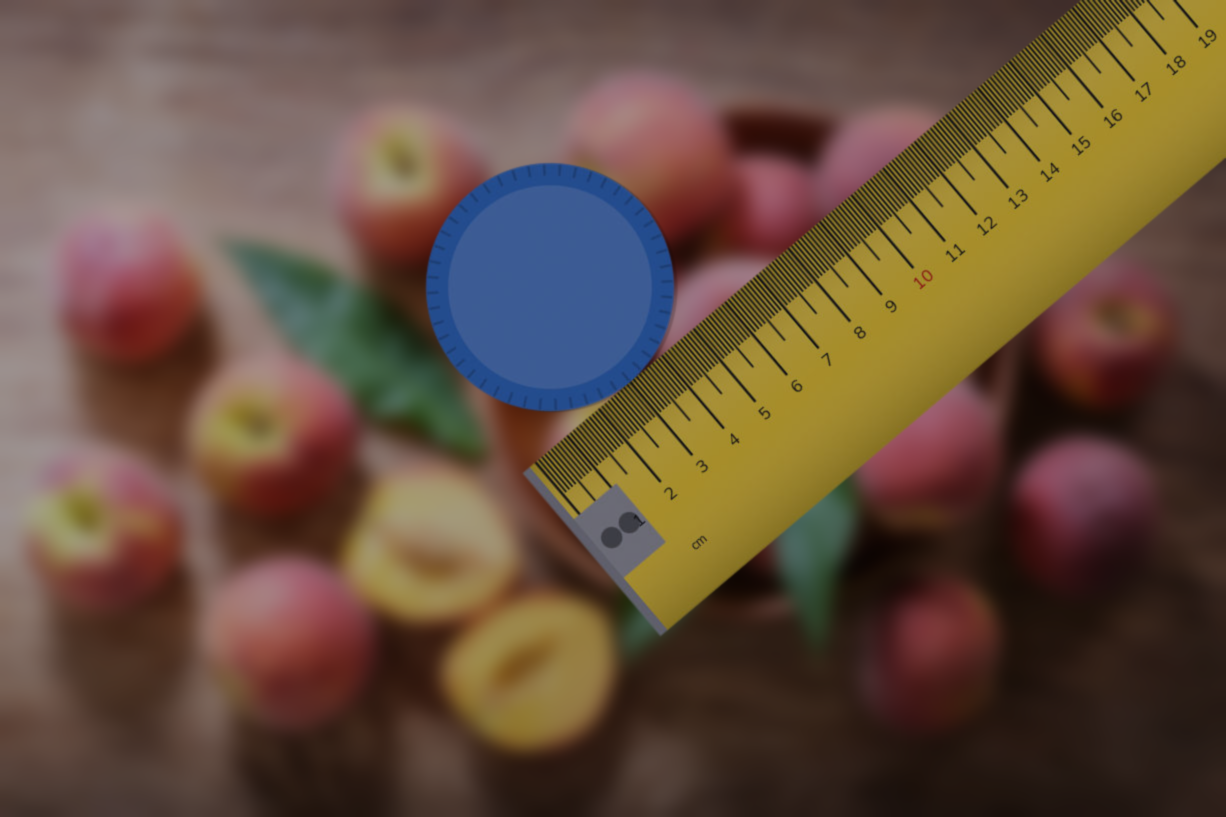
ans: 6,cm
